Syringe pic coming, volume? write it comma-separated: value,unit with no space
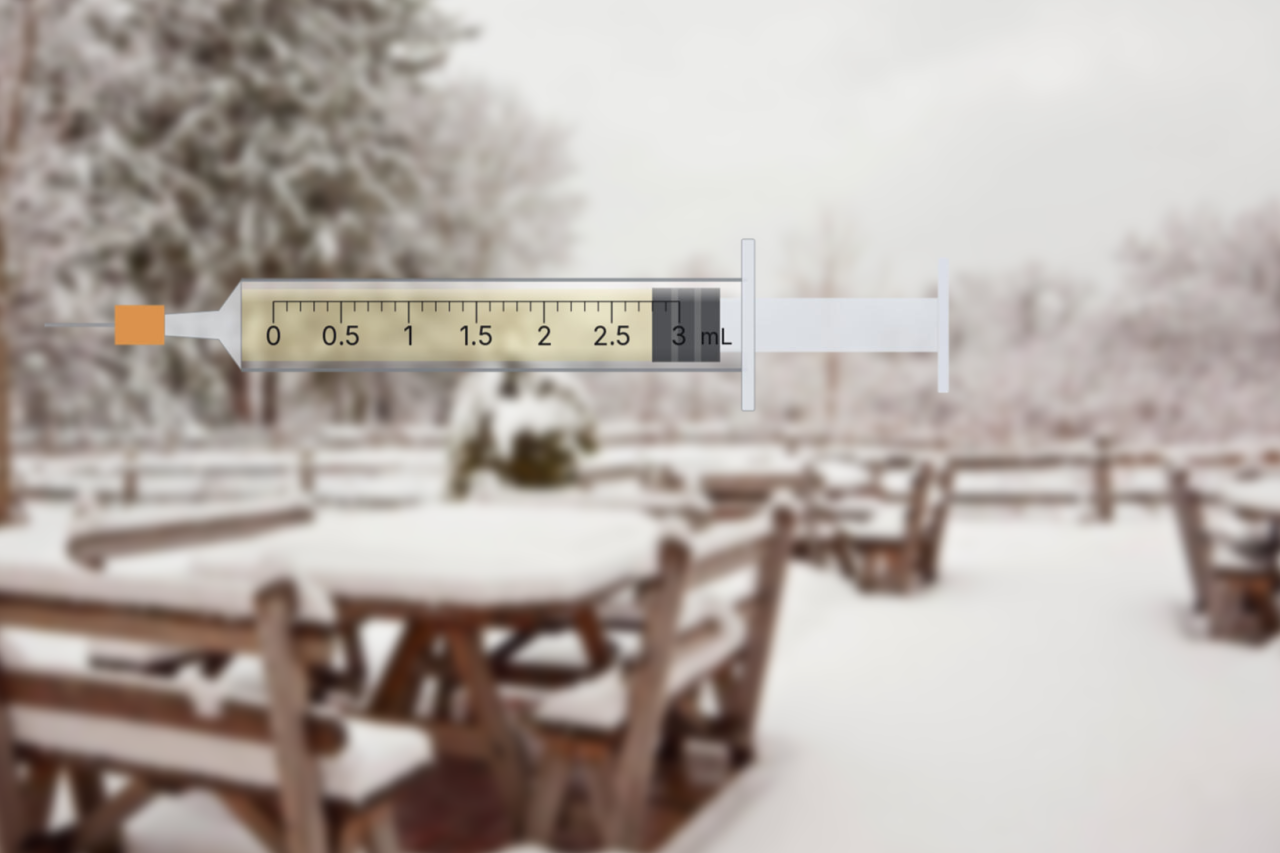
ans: 2.8,mL
